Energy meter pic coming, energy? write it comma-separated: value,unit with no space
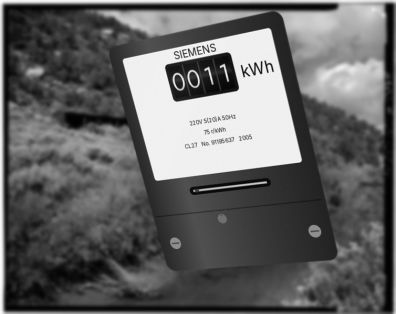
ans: 11,kWh
